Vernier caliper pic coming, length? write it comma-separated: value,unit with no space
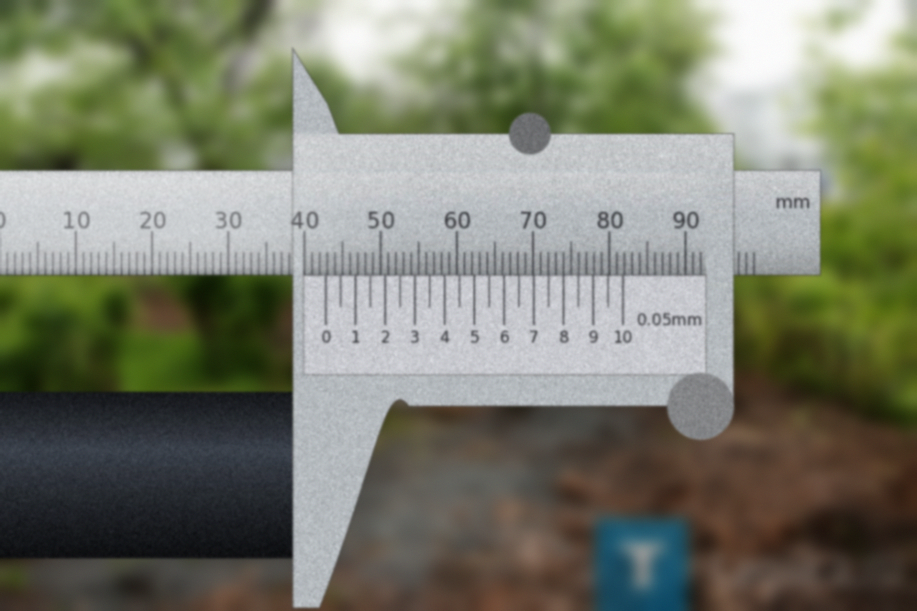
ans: 42.8,mm
